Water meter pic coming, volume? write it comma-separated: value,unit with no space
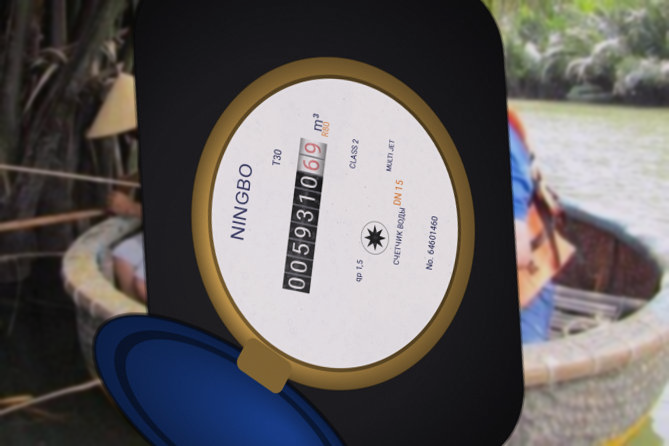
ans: 59310.69,m³
